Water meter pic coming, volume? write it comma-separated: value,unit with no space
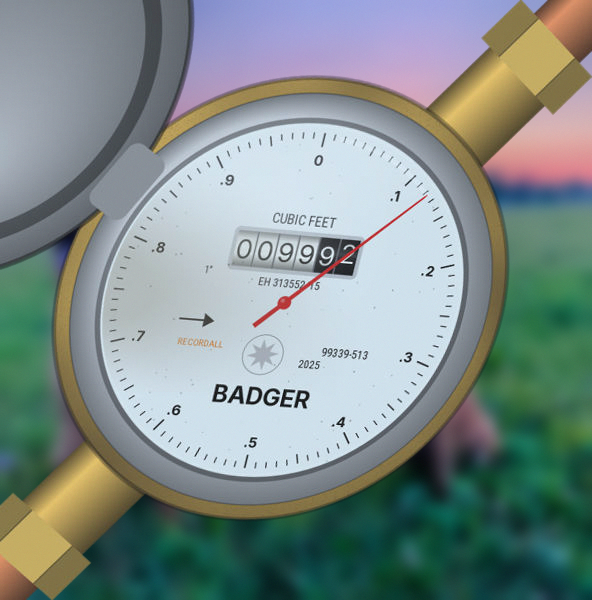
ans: 9992.12,ft³
